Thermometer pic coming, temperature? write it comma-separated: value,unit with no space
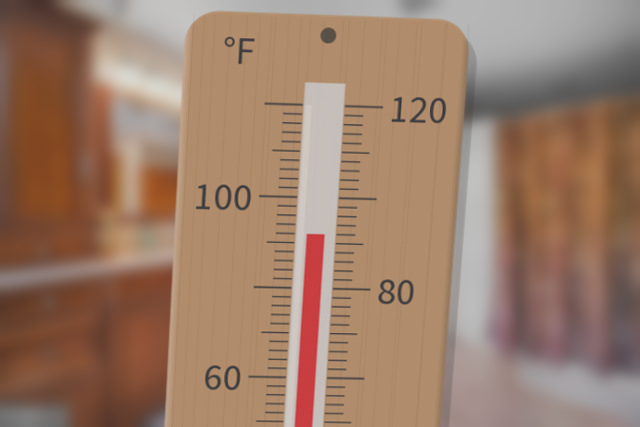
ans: 92,°F
